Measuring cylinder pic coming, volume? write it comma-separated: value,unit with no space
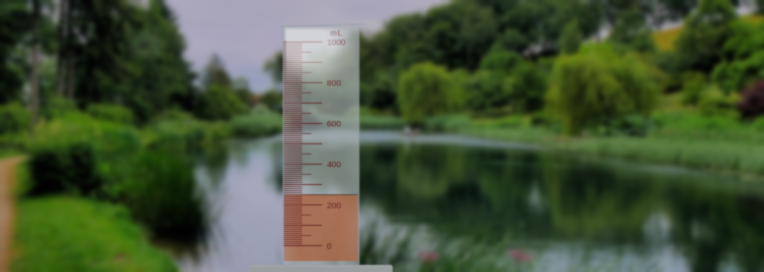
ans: 250,mL
